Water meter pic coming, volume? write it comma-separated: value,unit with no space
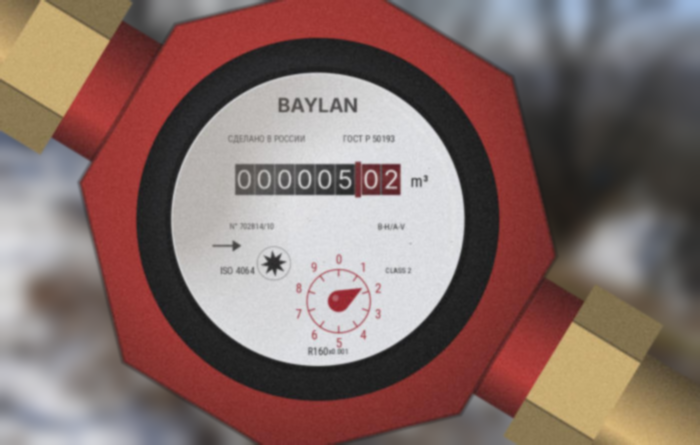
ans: 5.021,m³
